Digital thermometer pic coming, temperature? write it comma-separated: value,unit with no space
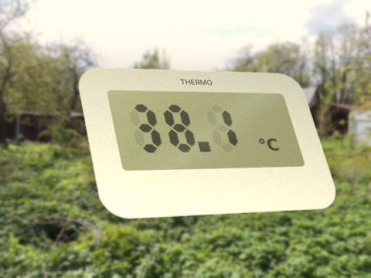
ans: 38.1,°C
